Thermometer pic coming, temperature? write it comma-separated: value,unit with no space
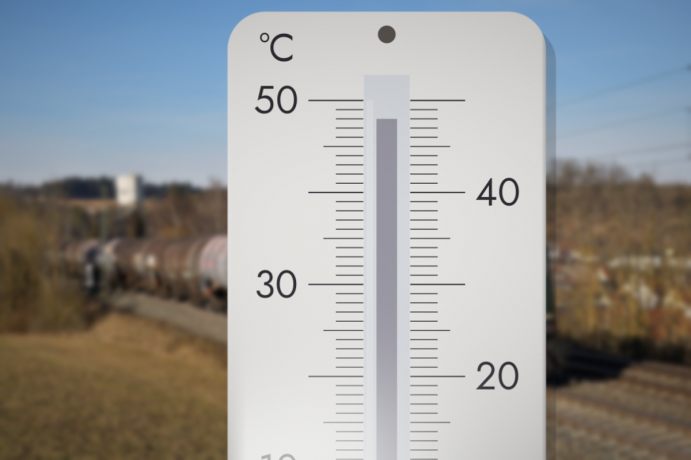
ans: 48,°C
